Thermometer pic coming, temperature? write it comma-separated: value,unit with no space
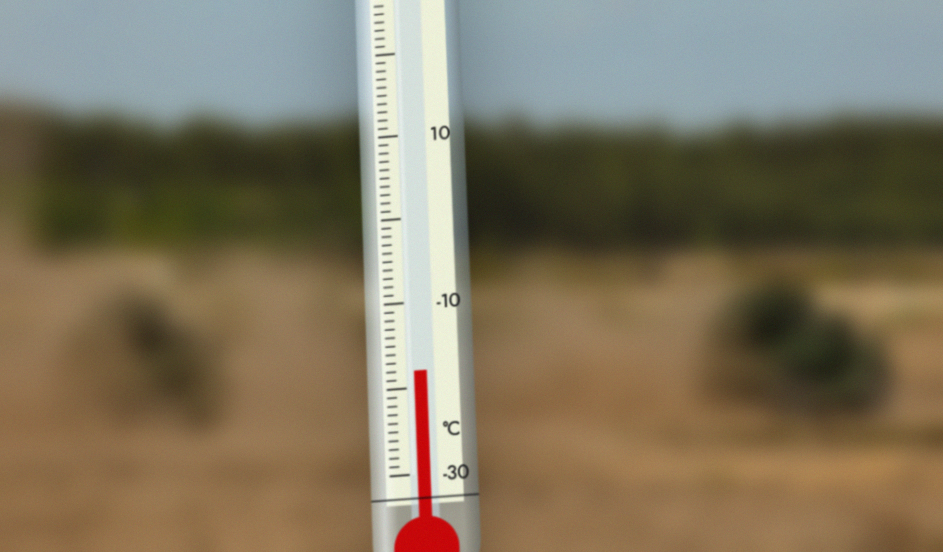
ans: -18,°C
